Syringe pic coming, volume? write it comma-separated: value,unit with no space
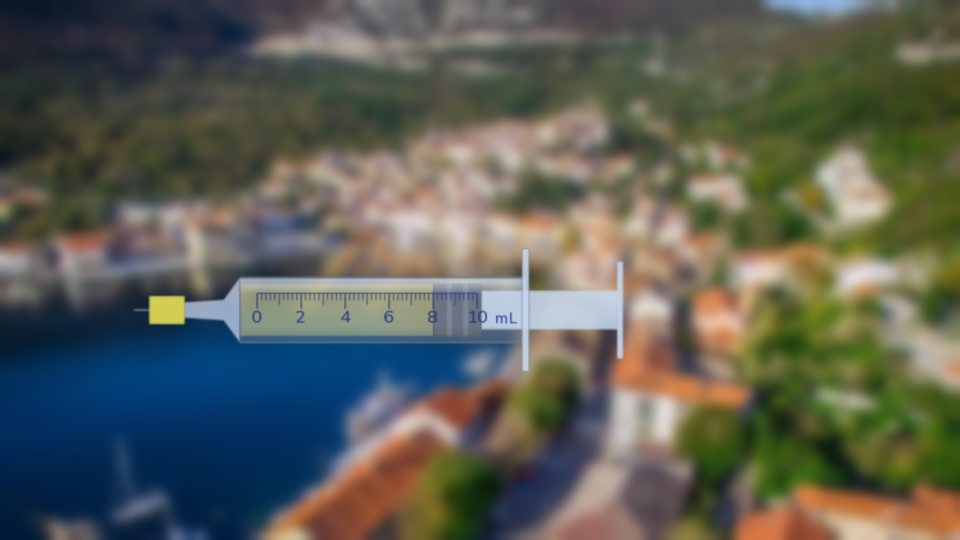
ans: 8,mL
